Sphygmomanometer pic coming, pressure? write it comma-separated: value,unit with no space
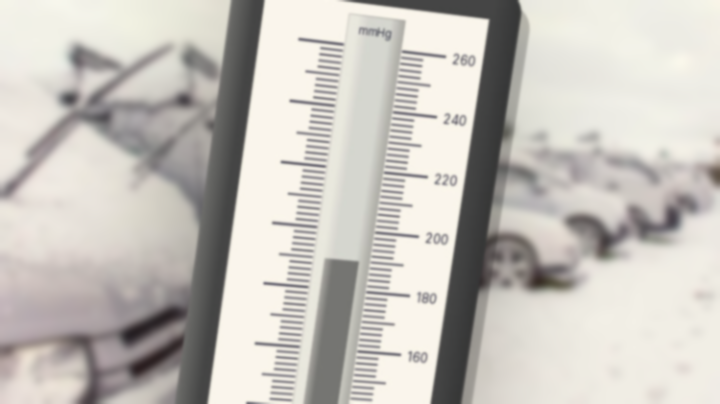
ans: 190,mmHg
